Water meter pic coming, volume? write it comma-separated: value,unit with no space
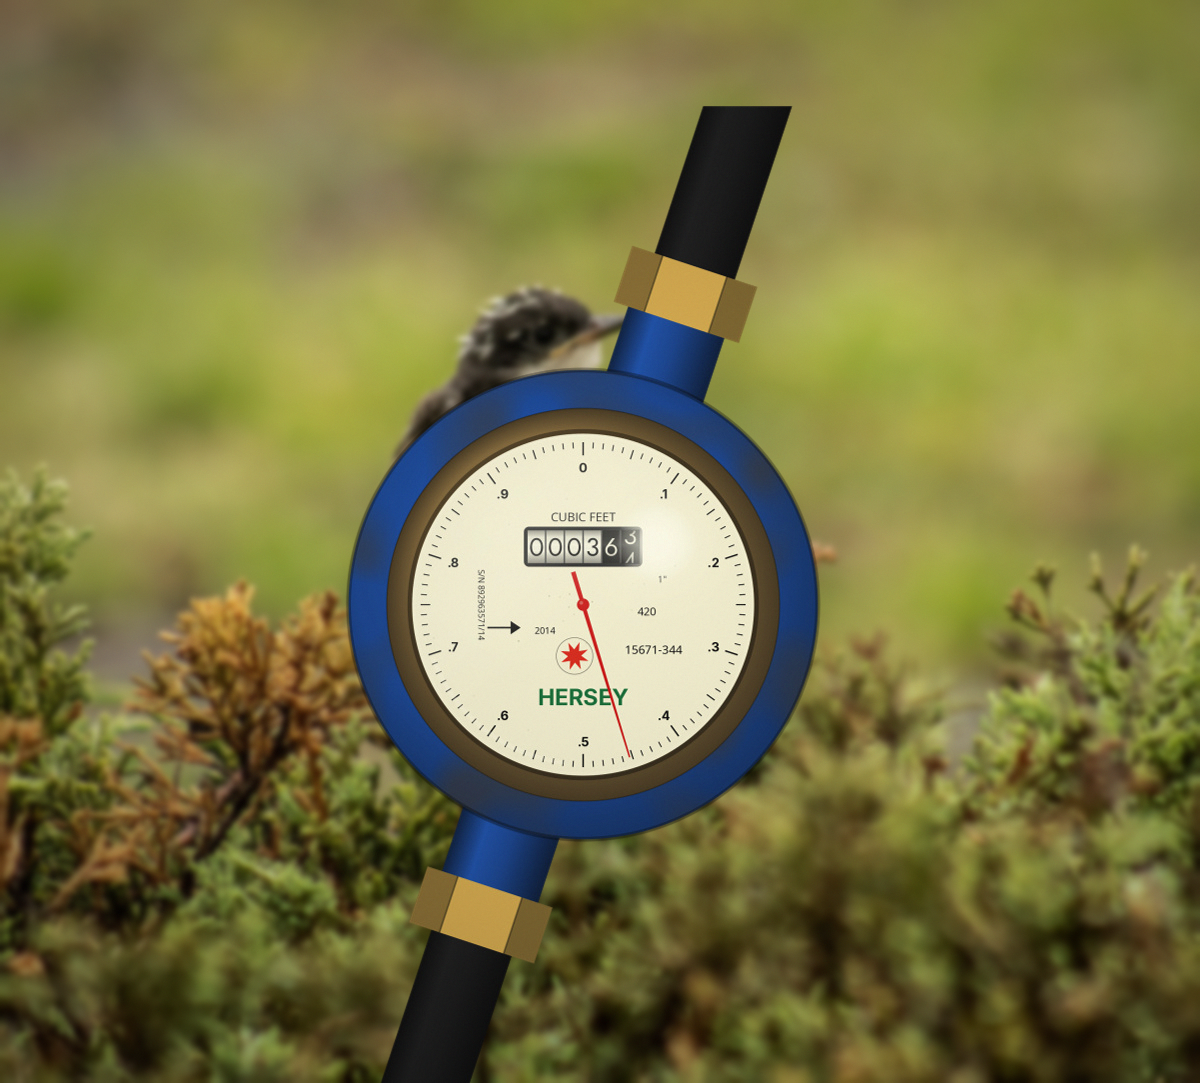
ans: 363.45,ft³
